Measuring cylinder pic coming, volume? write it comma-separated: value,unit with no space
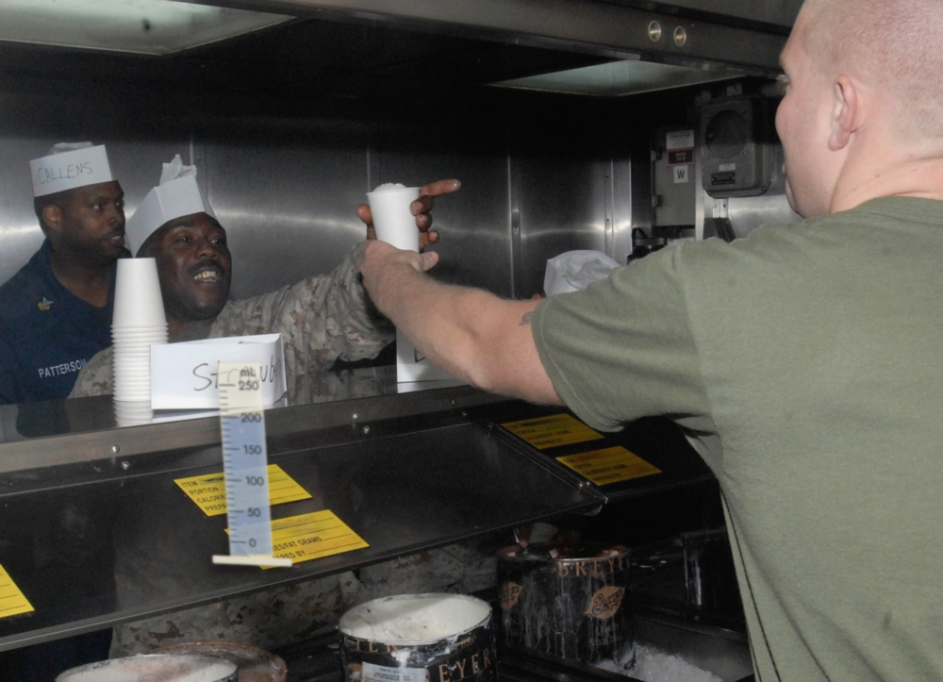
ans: 200,mL
